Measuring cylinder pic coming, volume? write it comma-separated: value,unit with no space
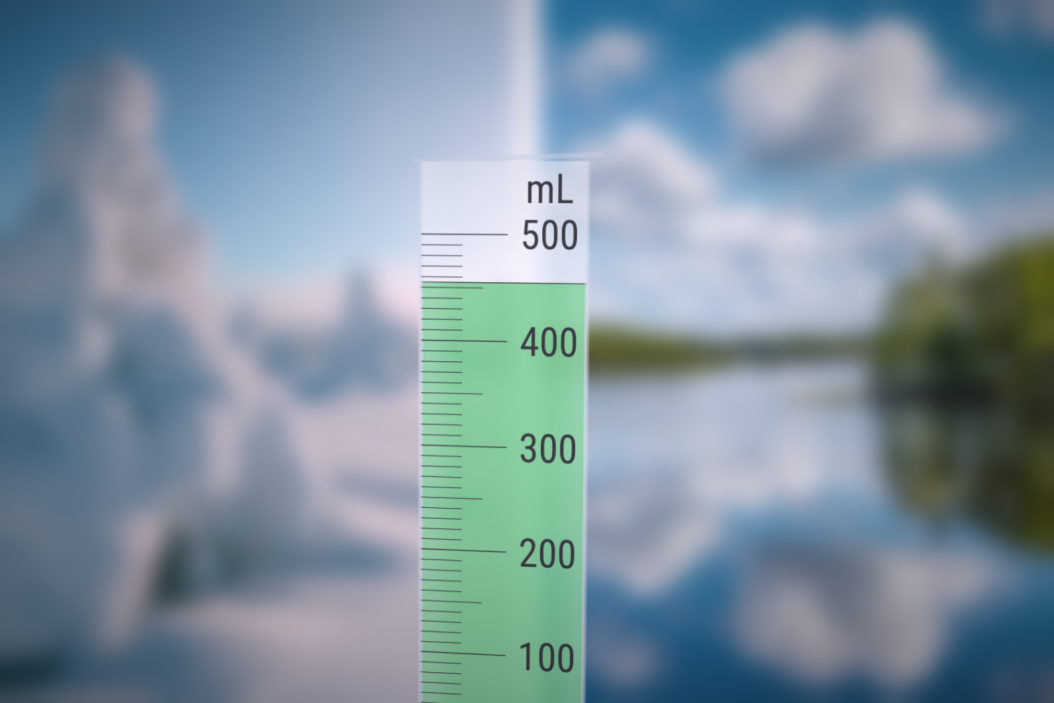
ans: 455,mL
